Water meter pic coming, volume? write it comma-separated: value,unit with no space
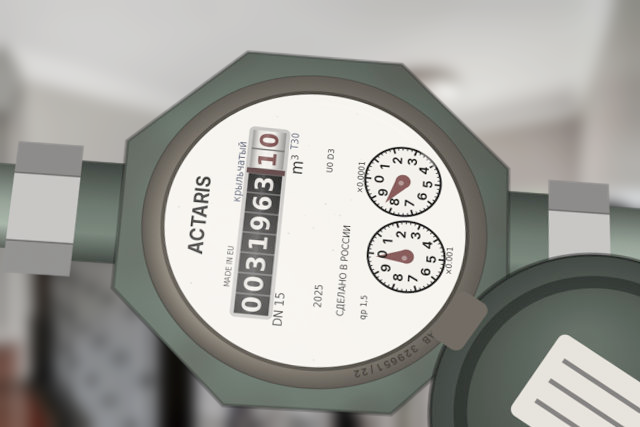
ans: 31963.0998,m³
